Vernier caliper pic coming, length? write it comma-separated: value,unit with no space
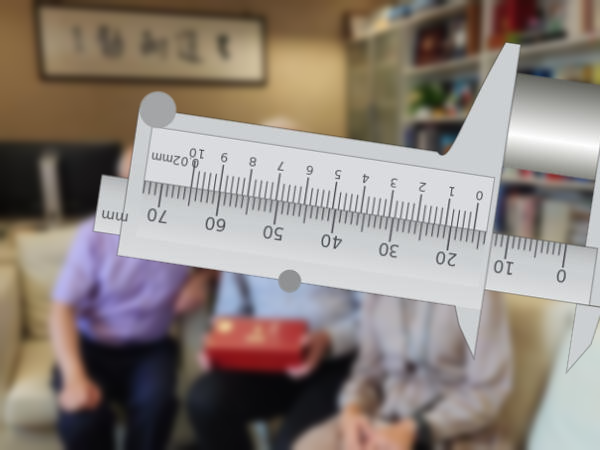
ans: 16.0,mm
